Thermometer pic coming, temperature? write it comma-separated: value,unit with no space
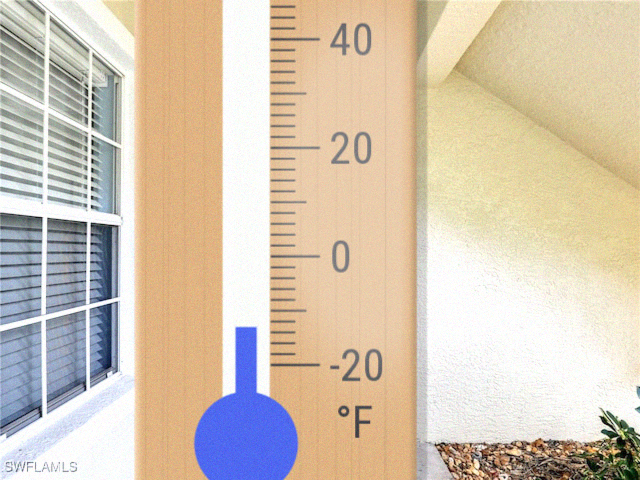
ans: -13,°F
